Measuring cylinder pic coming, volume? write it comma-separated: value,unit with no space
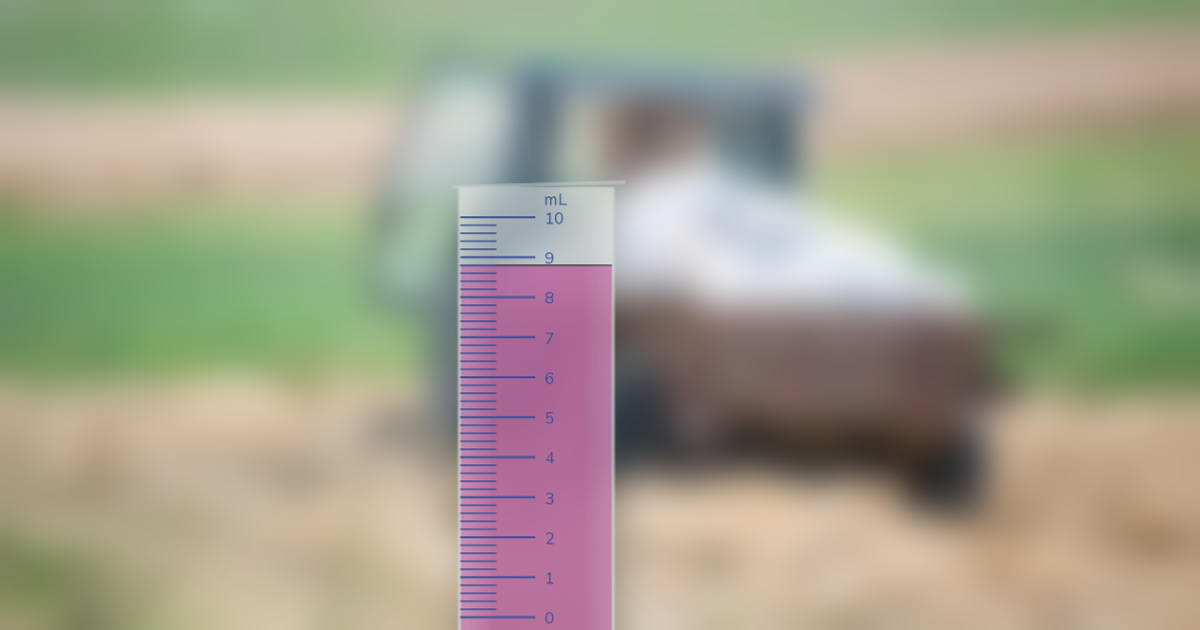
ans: 8.8,mL
